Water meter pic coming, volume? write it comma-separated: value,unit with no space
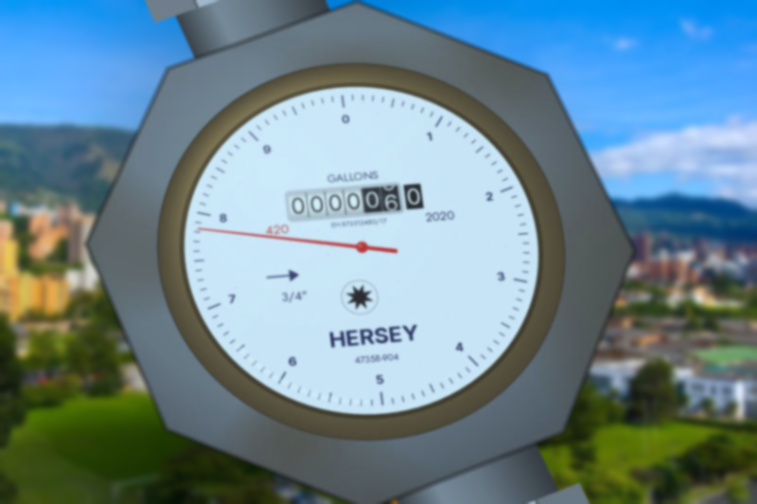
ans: 57.8,gal
